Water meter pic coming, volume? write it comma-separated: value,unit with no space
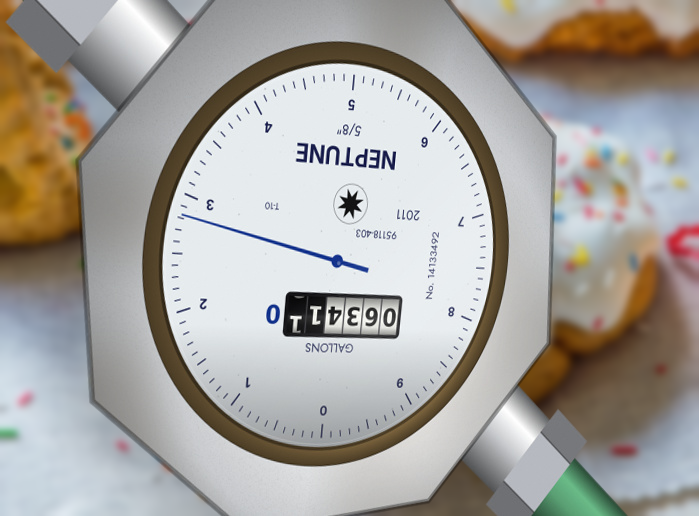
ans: 634112.8,gal
